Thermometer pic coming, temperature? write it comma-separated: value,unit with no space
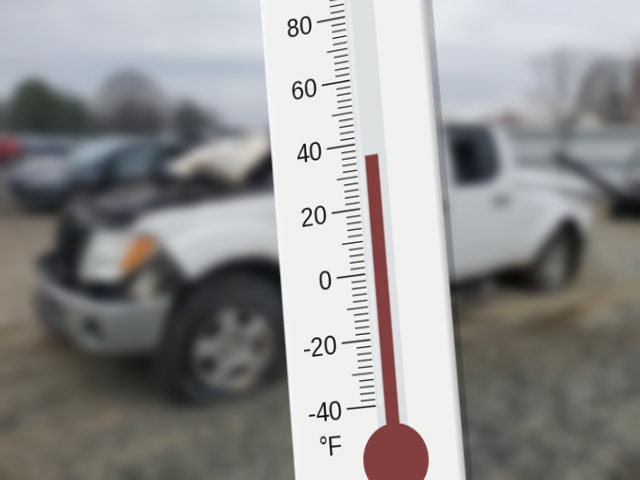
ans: 36,°F
